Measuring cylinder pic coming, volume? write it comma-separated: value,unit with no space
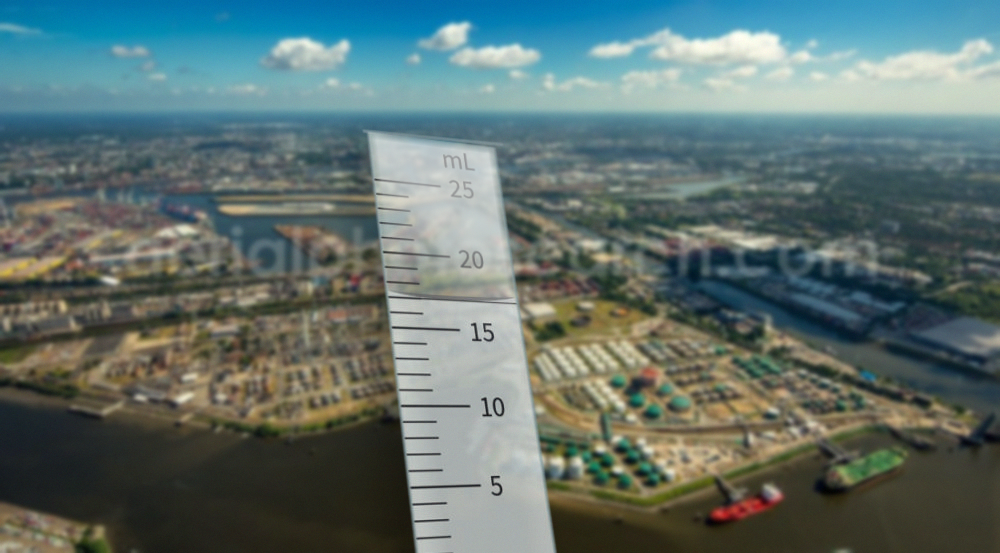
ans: 17,mL
